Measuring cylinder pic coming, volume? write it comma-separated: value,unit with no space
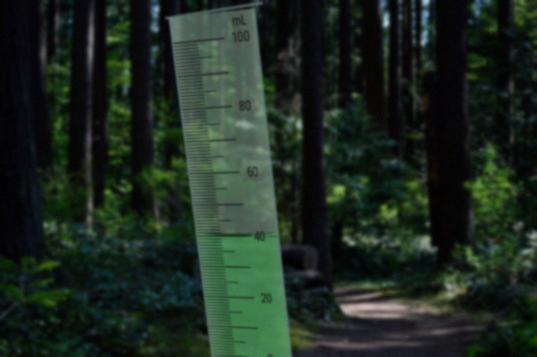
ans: 40,mL
